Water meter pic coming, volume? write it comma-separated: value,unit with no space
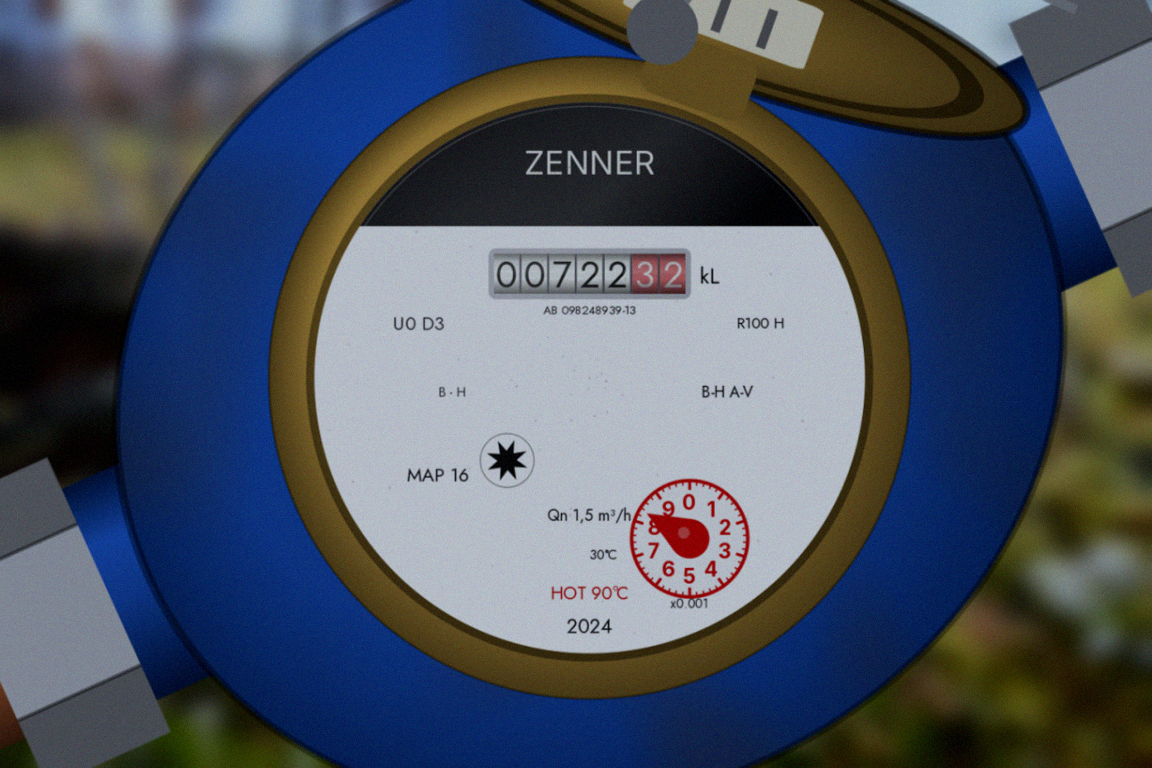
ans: 722.328,kL
